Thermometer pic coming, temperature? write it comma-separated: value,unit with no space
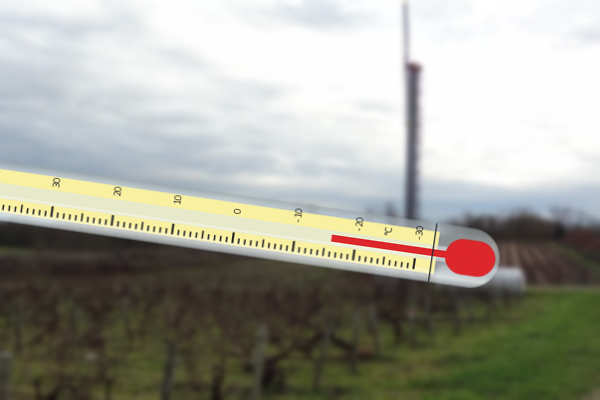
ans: -16,°C
